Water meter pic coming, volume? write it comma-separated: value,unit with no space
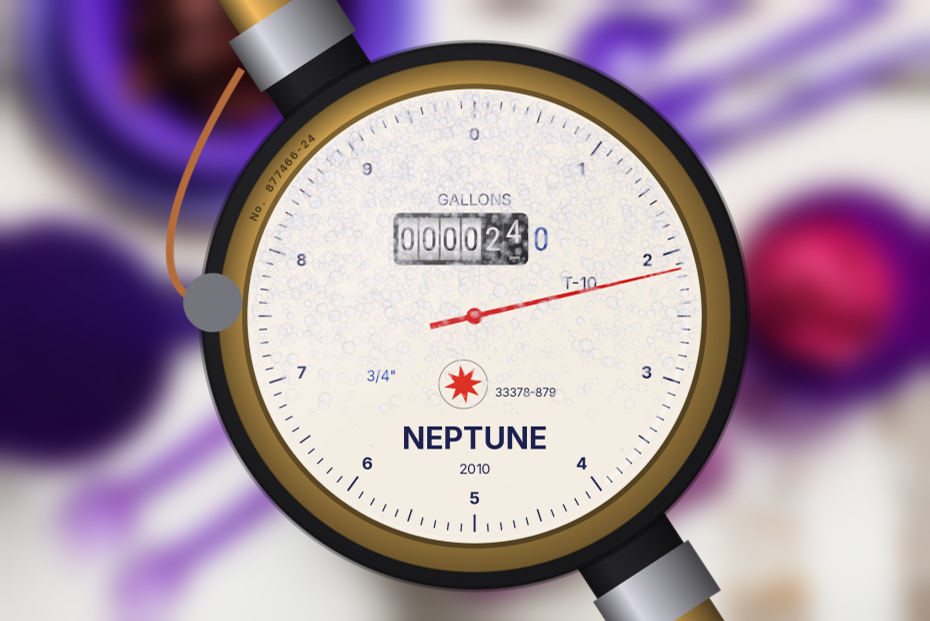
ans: 242.1,gal
